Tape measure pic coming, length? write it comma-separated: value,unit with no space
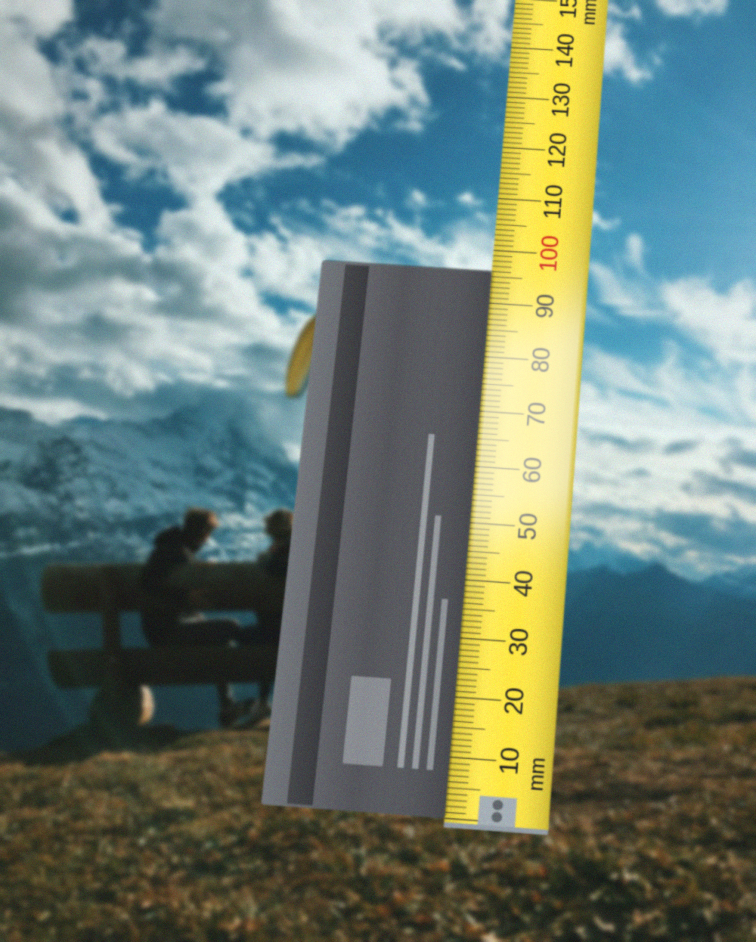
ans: 96,mm
